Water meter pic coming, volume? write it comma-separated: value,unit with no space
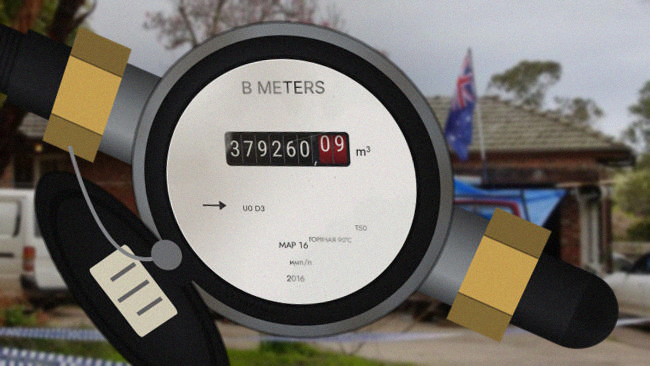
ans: 379260.09,m³
